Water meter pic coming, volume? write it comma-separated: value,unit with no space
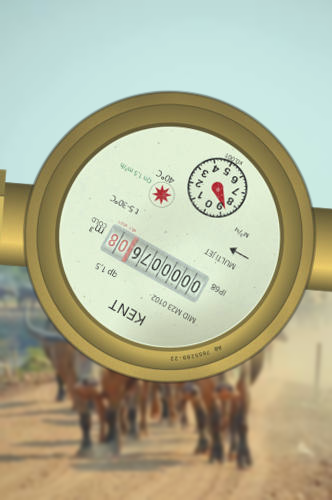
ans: 76.088,m³
